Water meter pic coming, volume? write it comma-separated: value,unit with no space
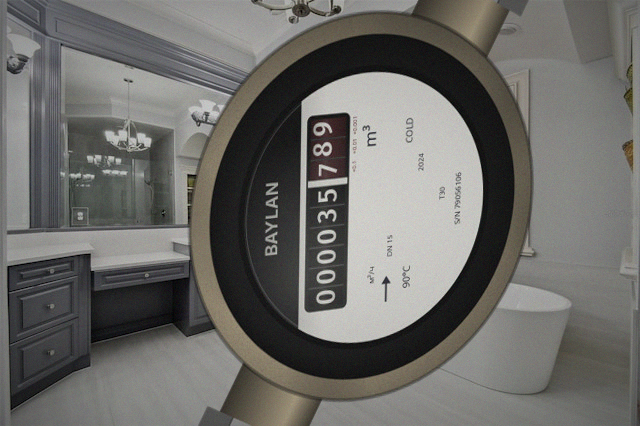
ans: 35.789,m³
